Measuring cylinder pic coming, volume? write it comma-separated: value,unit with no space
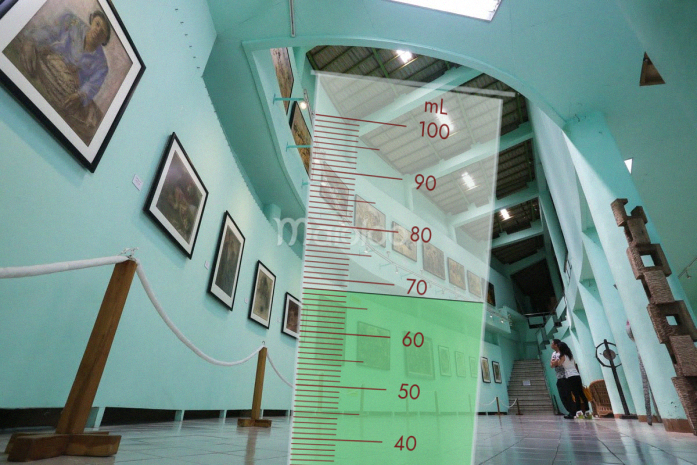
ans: 68,mL
